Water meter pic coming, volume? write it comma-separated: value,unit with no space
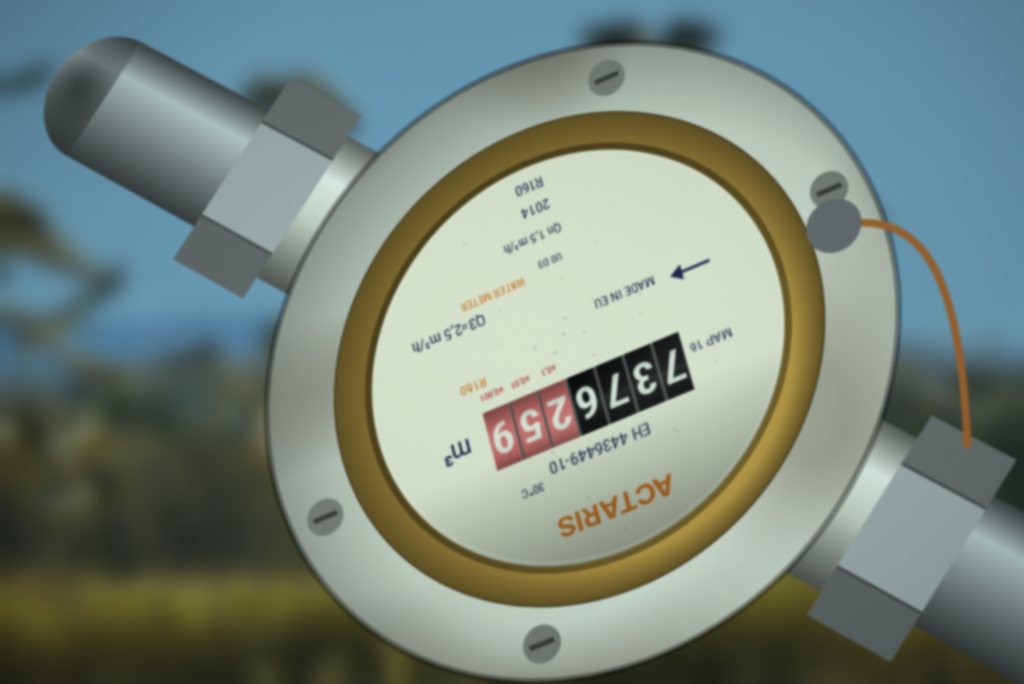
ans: 7376.259,m³
